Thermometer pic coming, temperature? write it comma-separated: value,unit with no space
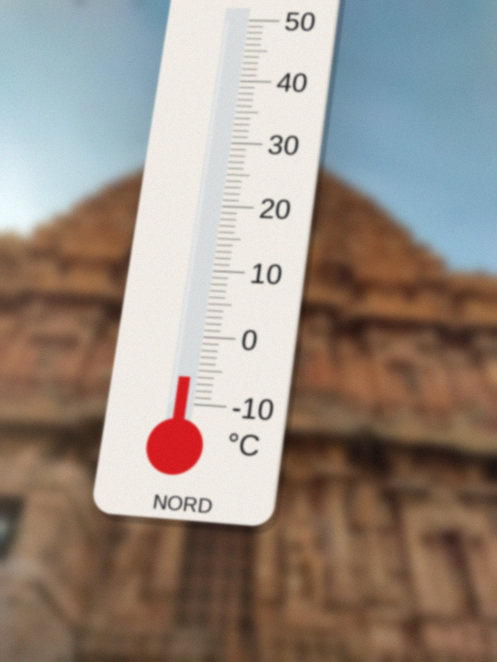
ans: -6,°C
